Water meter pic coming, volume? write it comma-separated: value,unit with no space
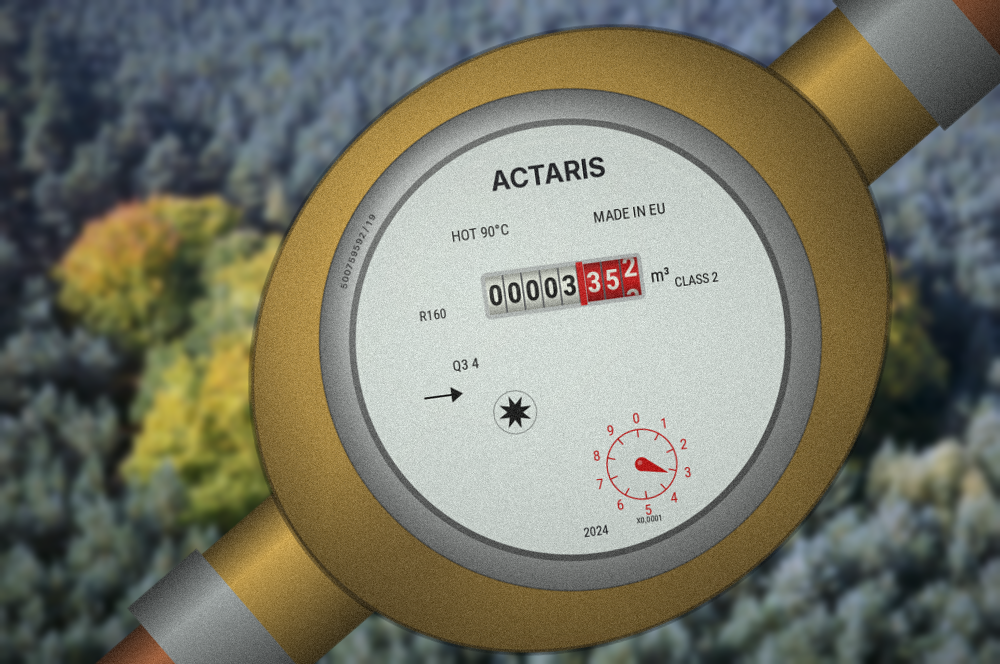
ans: 3.3523,m³
